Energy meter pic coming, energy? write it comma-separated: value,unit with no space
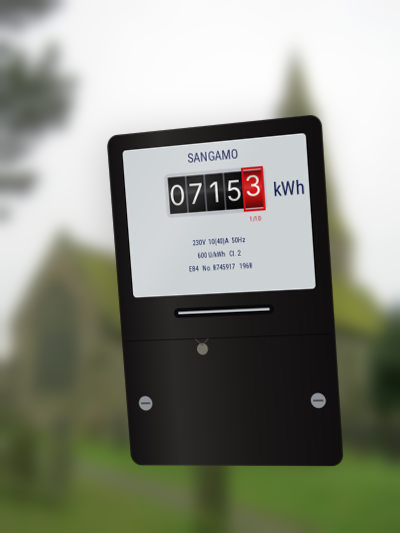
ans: 715.3,kWh
